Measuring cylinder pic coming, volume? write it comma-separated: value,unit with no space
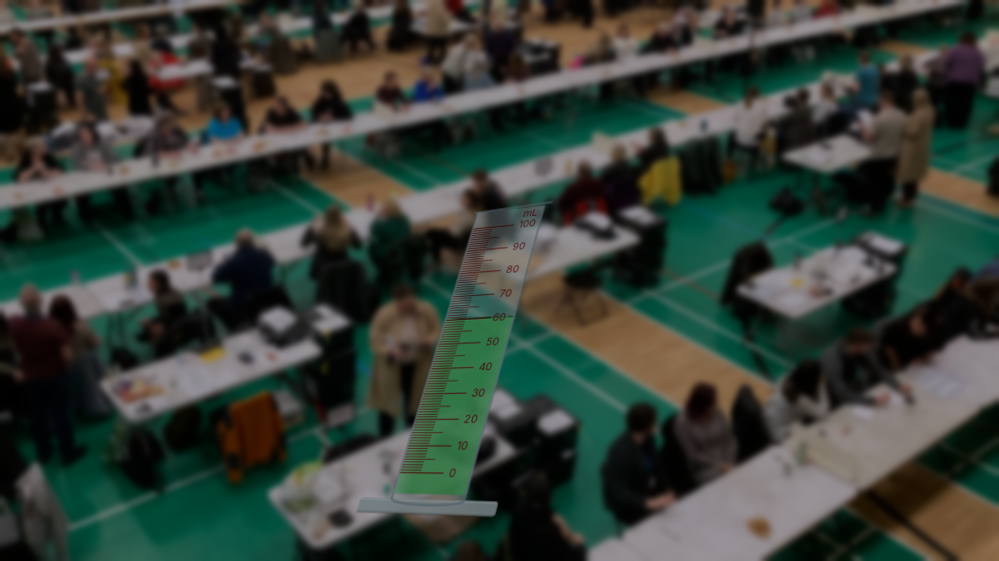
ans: 60,mL
